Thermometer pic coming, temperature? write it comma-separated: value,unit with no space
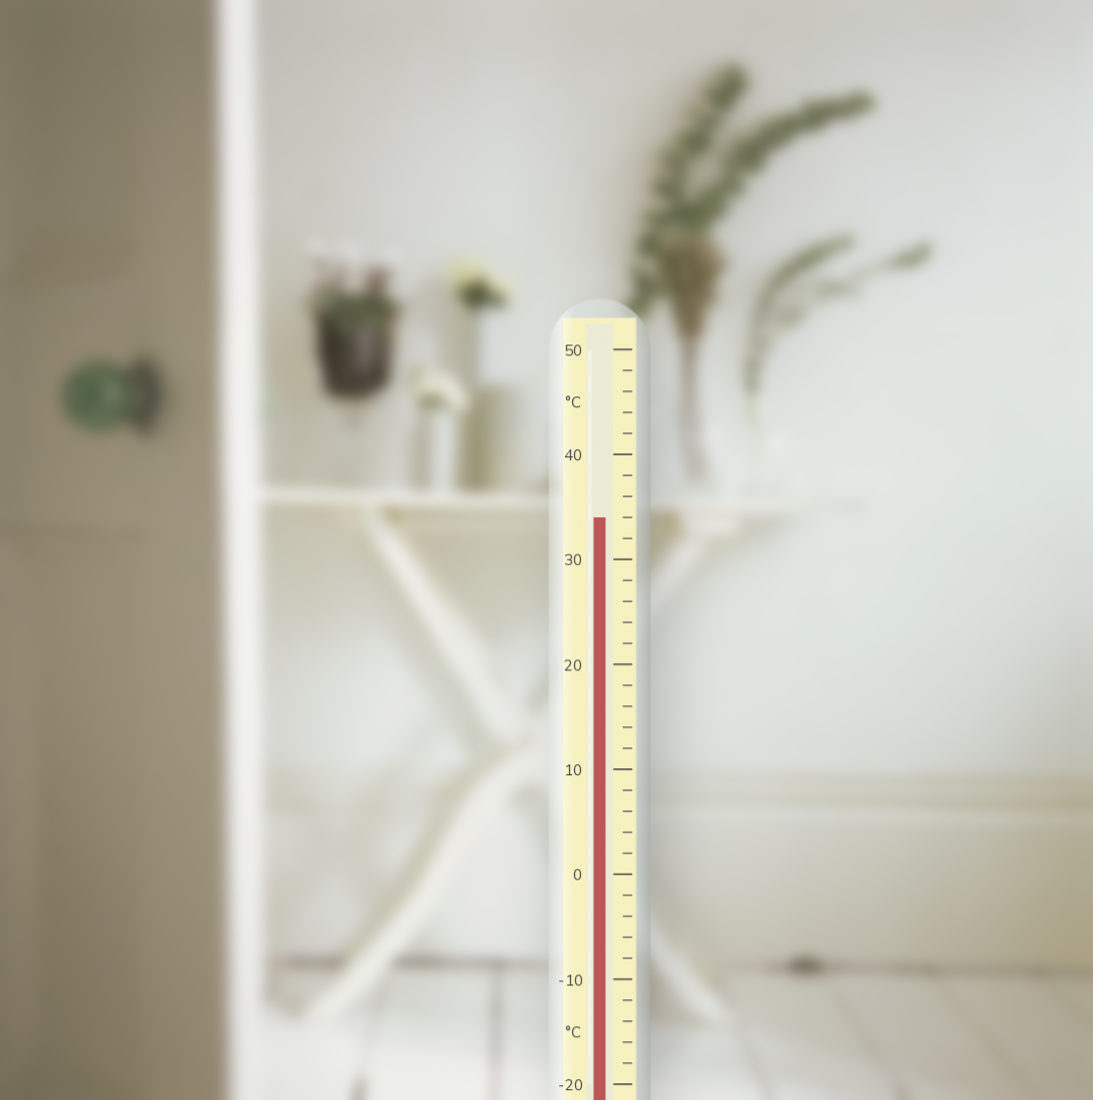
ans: 34,°C
